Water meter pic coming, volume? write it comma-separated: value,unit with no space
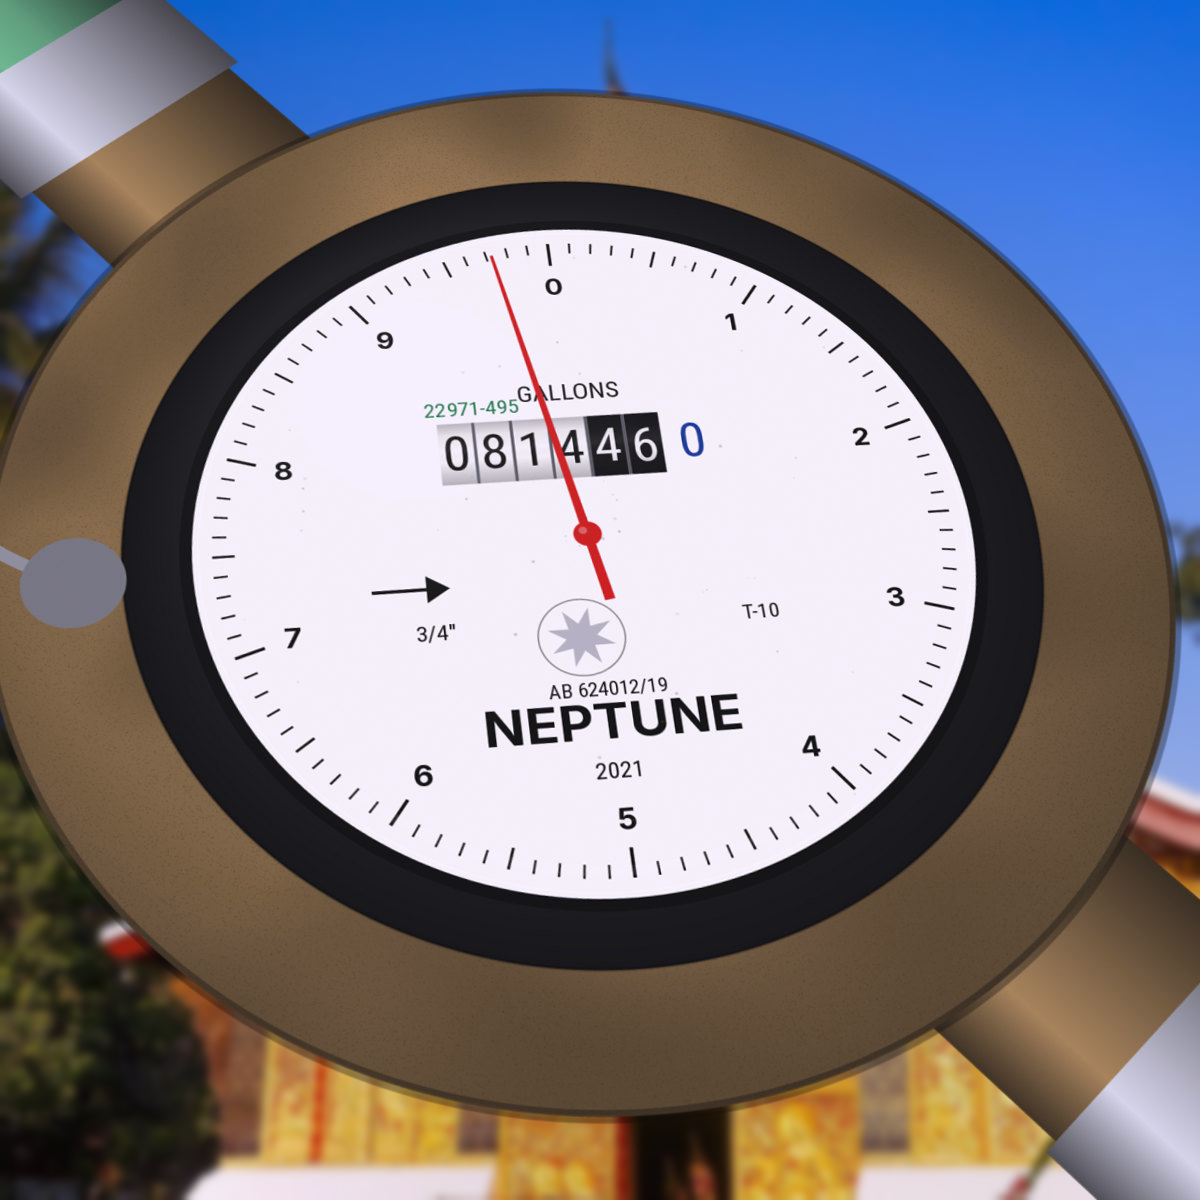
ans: 814459.7,gal
